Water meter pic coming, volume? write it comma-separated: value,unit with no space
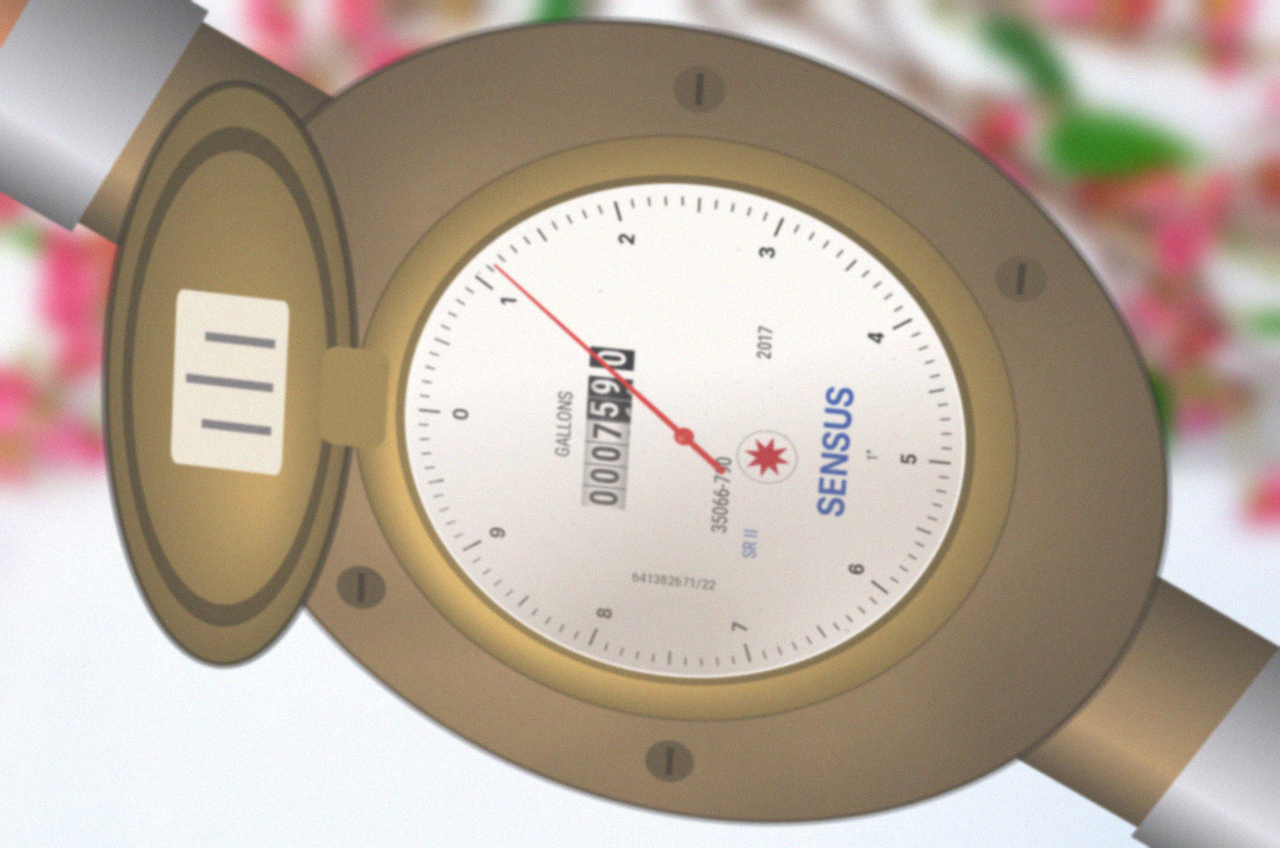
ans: 7591.1,gal
